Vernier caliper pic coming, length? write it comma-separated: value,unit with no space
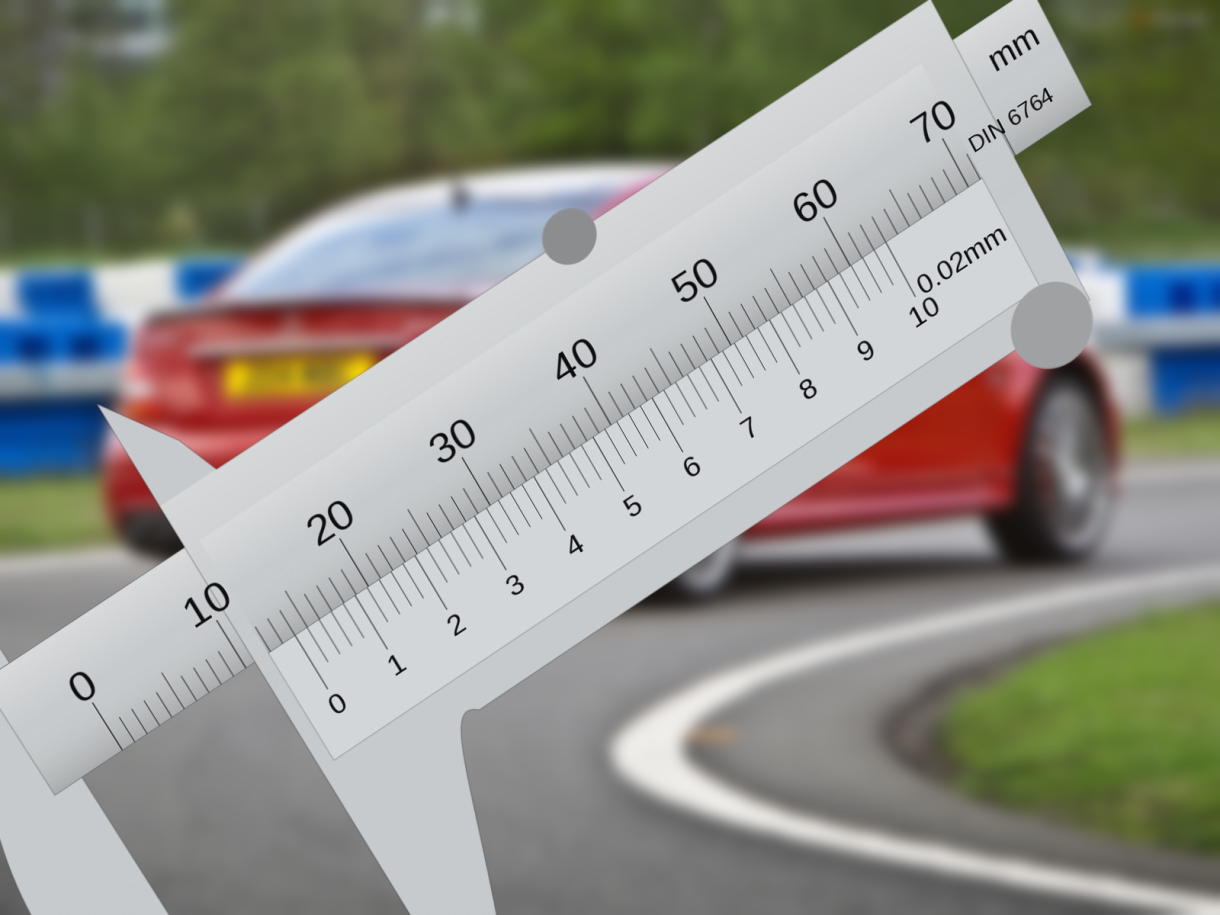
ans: 14.0,mm
